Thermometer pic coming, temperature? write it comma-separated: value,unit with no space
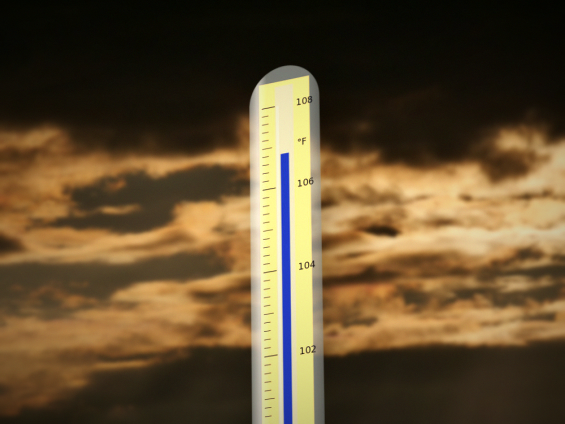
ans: 106.8,°F
